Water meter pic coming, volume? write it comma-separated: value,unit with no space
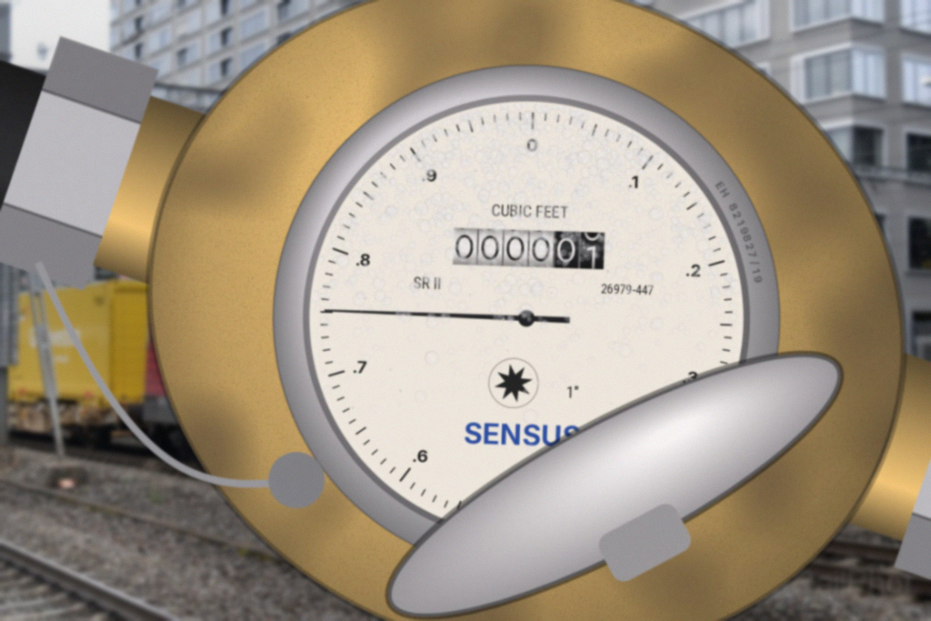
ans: 0.75,ft³
